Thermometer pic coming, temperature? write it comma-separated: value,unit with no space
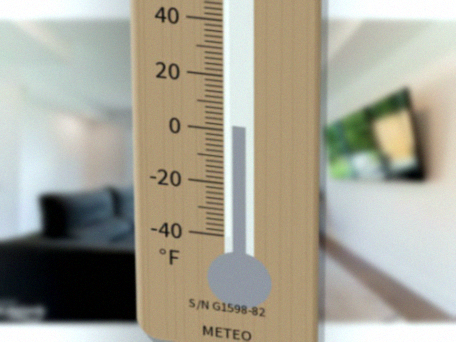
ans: 2,°F
